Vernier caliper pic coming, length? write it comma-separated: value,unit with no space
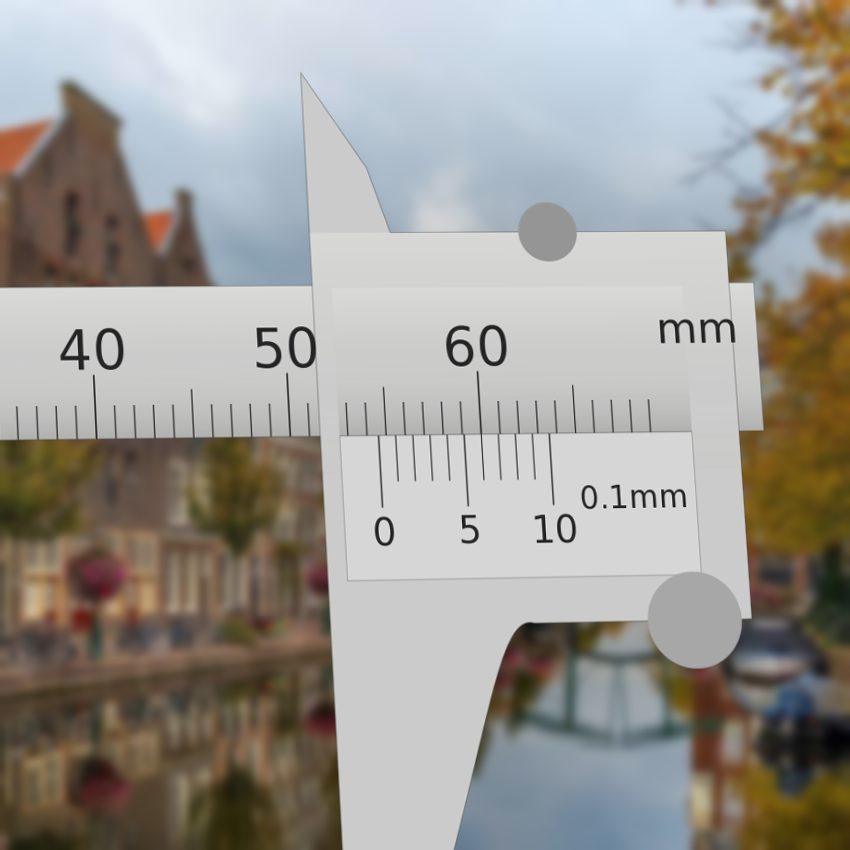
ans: 54.6,mm
